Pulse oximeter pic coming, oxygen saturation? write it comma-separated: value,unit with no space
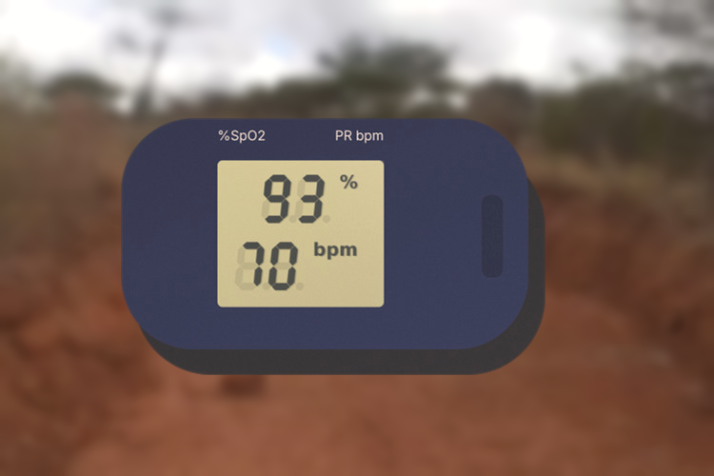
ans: 93,%
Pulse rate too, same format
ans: 70,bpm
